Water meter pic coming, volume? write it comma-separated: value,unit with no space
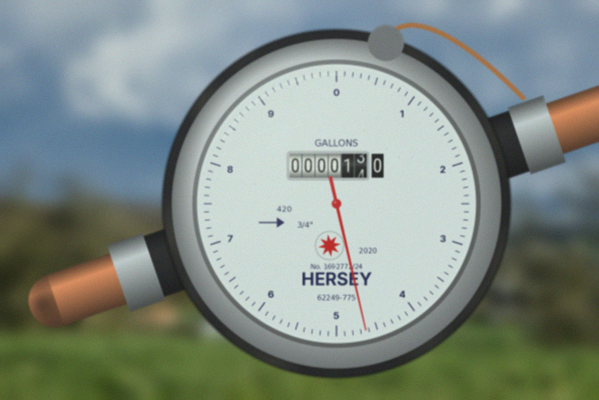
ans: 134.6,gal
